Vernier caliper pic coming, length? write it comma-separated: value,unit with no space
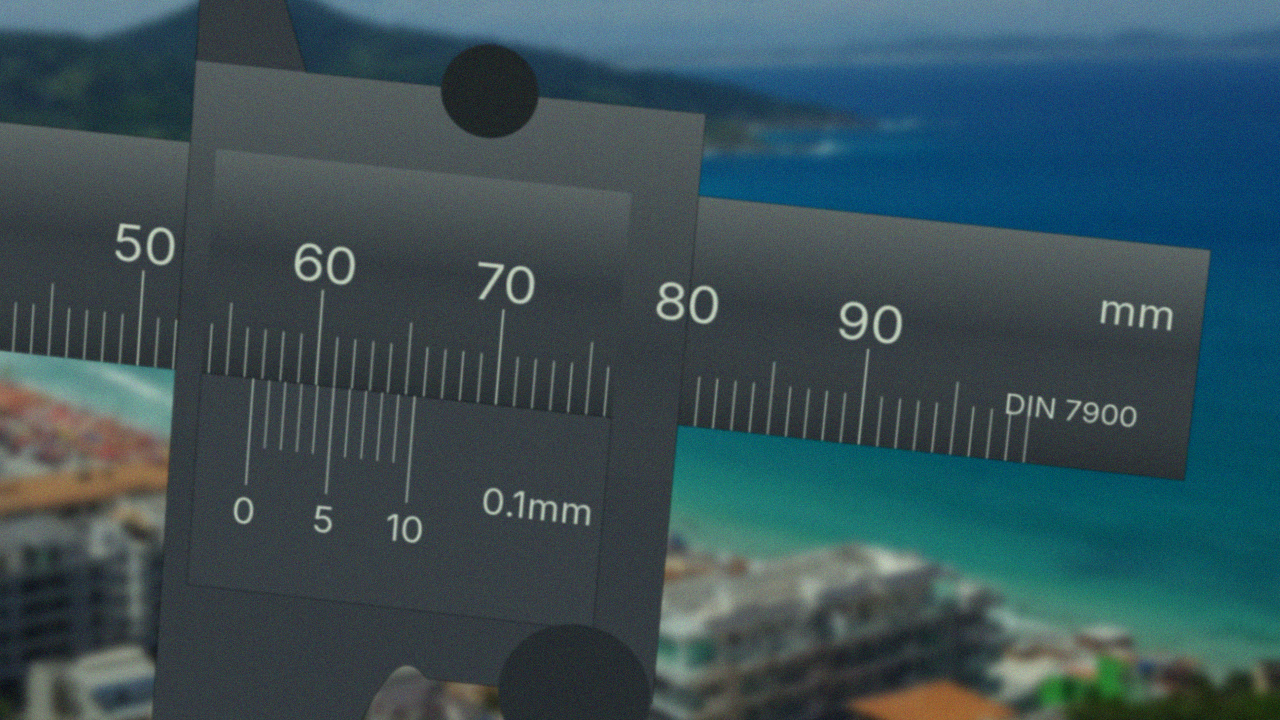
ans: 56.5,mm
